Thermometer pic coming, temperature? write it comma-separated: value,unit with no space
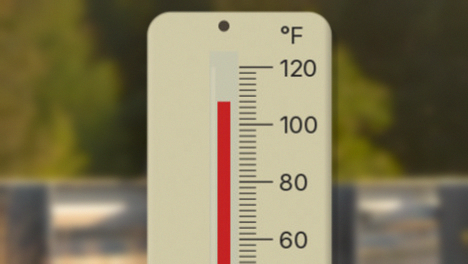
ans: 108,°F
